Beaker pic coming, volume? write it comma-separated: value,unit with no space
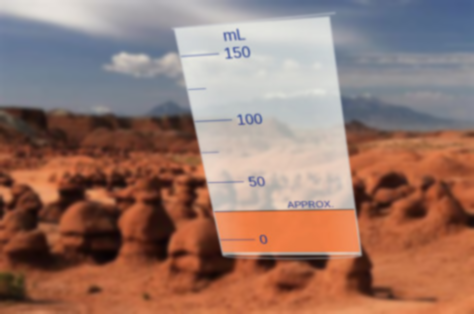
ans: 25,mL
